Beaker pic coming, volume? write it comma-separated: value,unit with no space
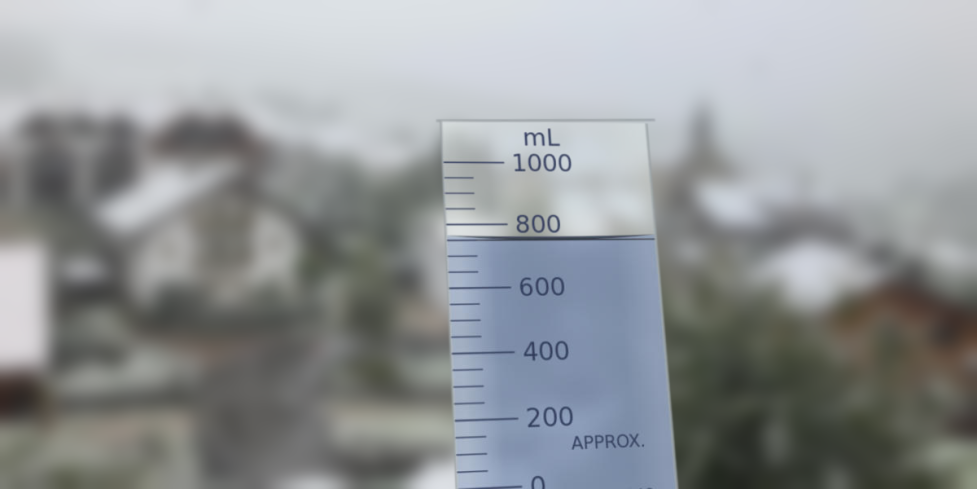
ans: 750,mL
